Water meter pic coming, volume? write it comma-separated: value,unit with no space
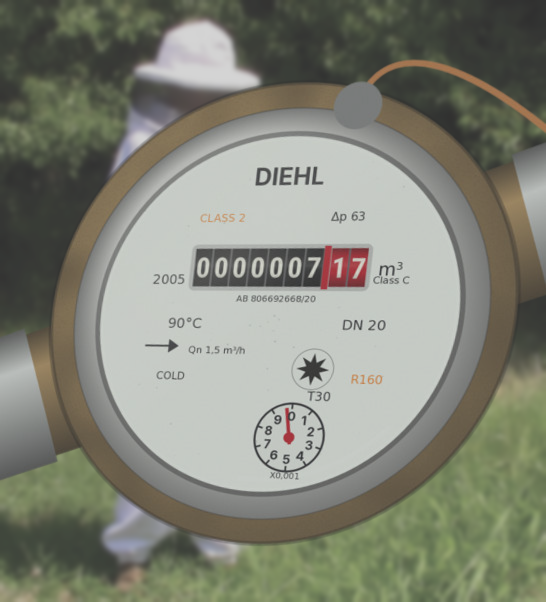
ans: 7.169,m³
